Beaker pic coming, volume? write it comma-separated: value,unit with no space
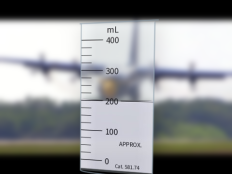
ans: 200,mL
